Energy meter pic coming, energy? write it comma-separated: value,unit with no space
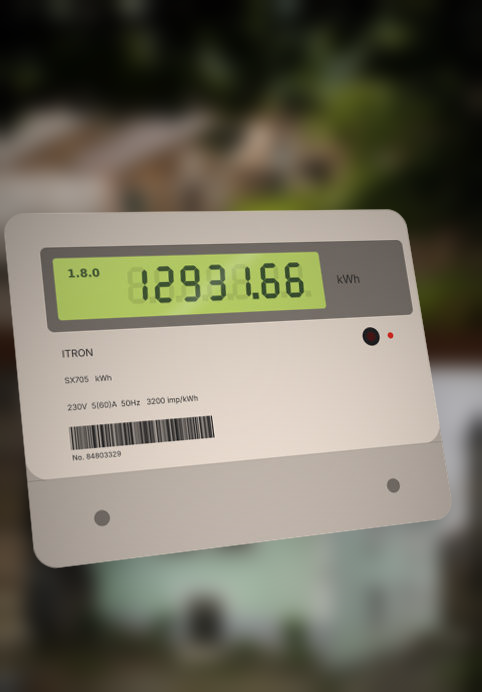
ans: 12931.66,kWh
